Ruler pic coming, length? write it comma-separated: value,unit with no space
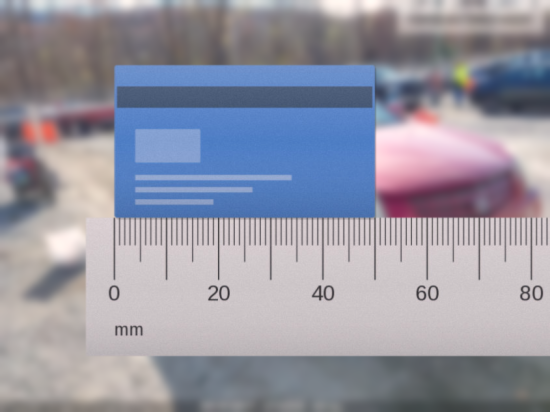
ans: 50,mm
